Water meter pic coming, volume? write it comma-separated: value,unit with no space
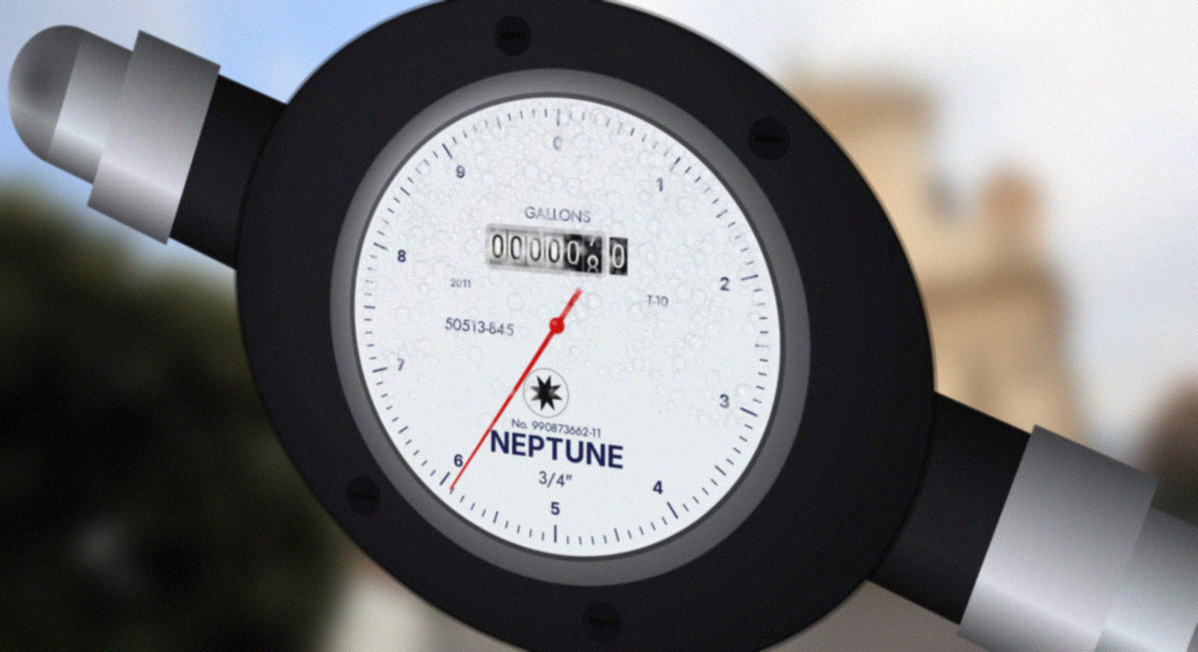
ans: 75.9,gal
